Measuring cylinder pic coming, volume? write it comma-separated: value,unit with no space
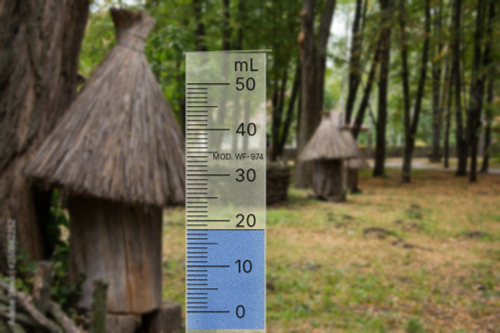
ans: 18,mL
